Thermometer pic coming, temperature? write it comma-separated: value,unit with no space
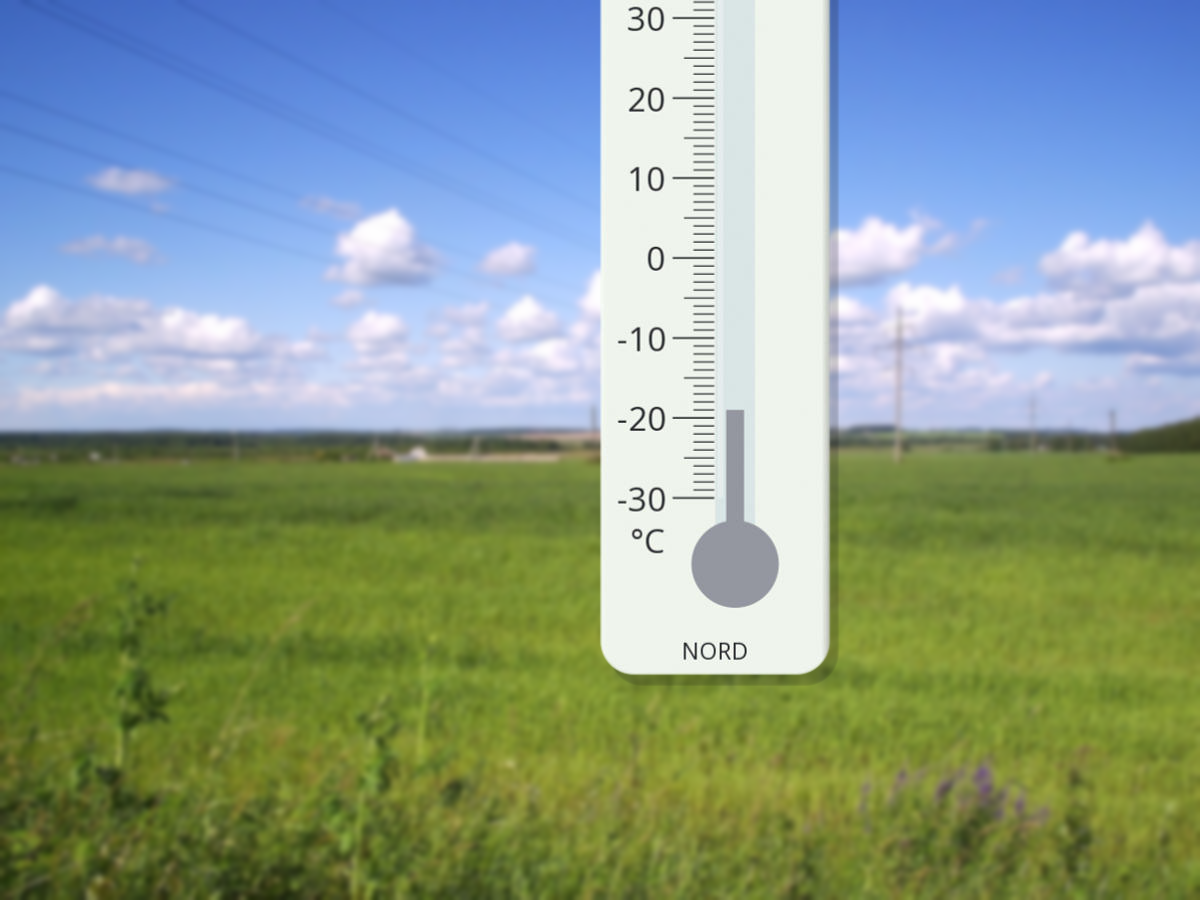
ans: -19,°C
